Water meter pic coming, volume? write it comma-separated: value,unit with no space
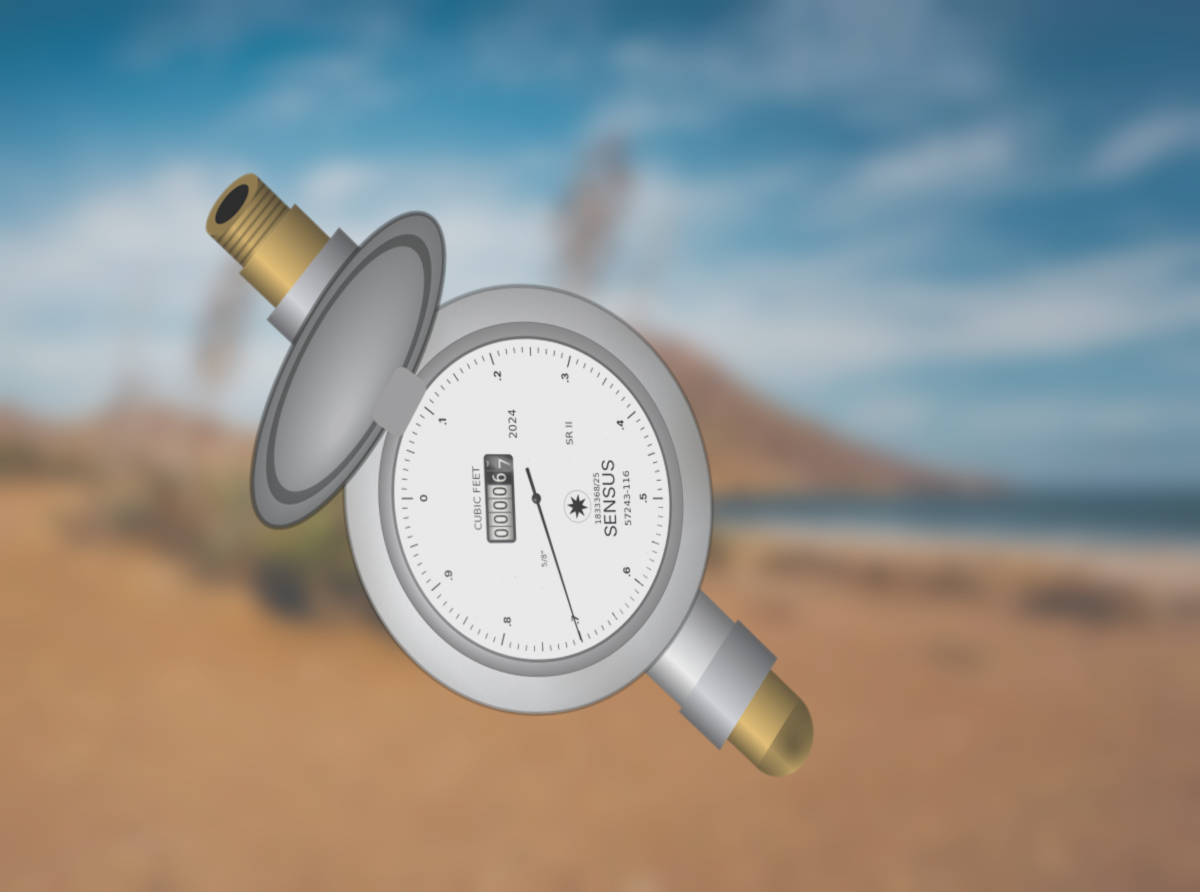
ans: 66.70,ft³
